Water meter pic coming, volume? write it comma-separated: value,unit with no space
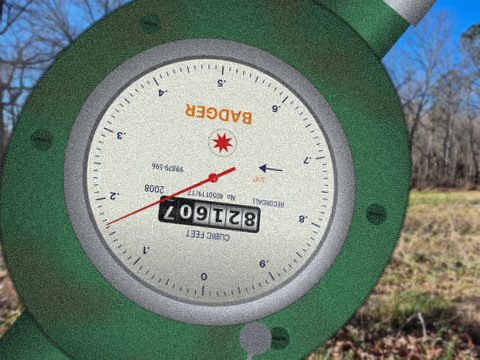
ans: 821607.16,ft³
